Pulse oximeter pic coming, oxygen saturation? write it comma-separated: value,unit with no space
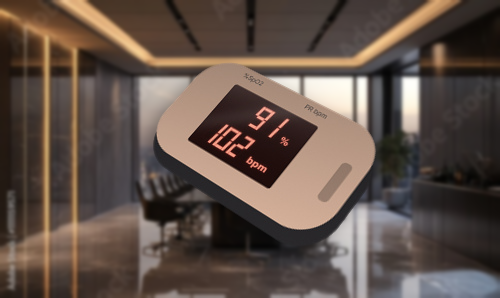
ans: 91,%
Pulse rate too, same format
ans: 102,bpm
